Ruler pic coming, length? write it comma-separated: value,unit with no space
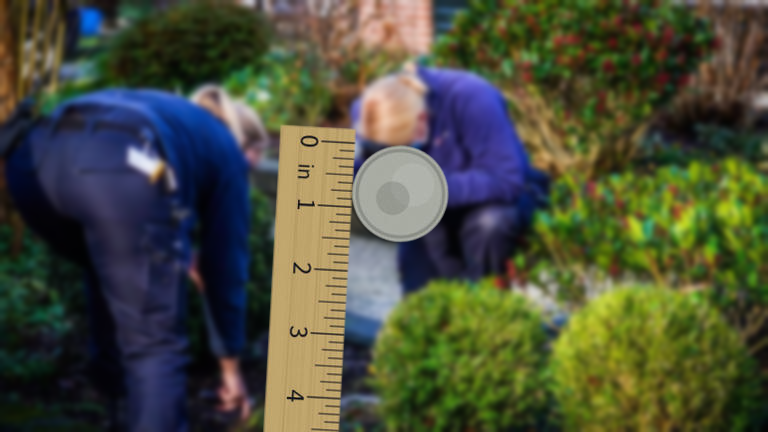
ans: 1.5,in
